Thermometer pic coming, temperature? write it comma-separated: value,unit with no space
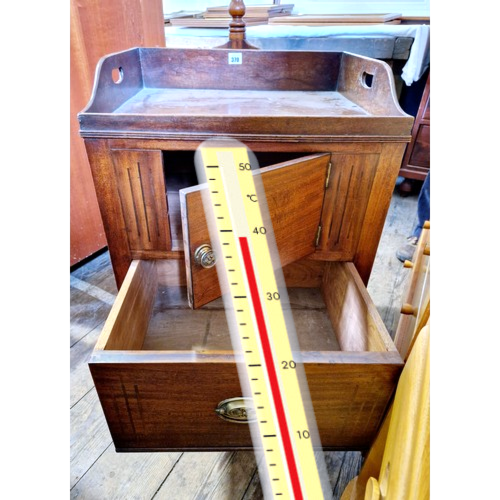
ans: 39,°C
